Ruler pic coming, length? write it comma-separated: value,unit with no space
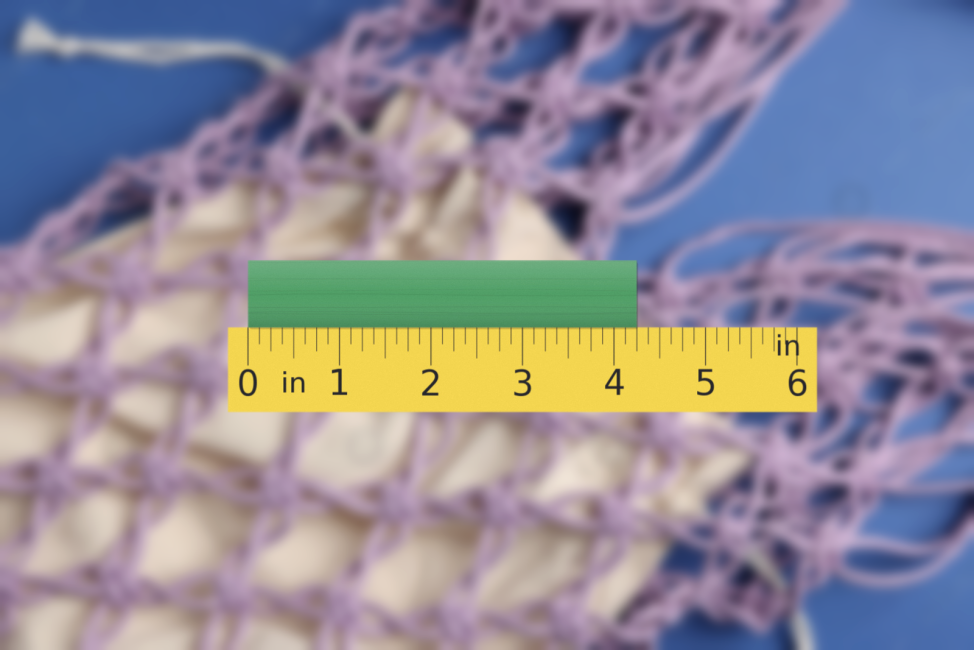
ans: 4.25,in
